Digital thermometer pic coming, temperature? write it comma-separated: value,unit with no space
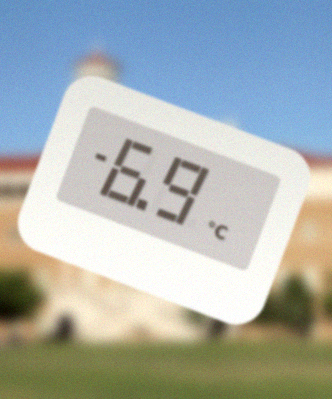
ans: -6.9,°C
